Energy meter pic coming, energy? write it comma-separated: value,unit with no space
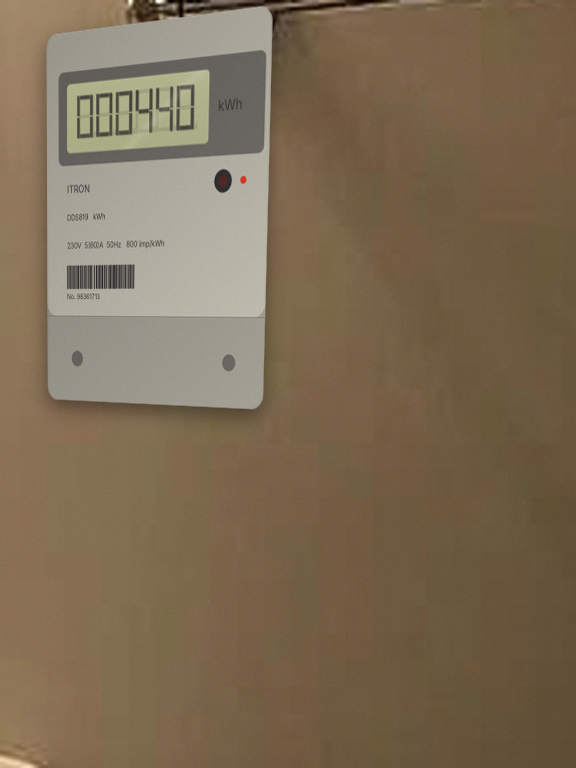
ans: 440,kWh
